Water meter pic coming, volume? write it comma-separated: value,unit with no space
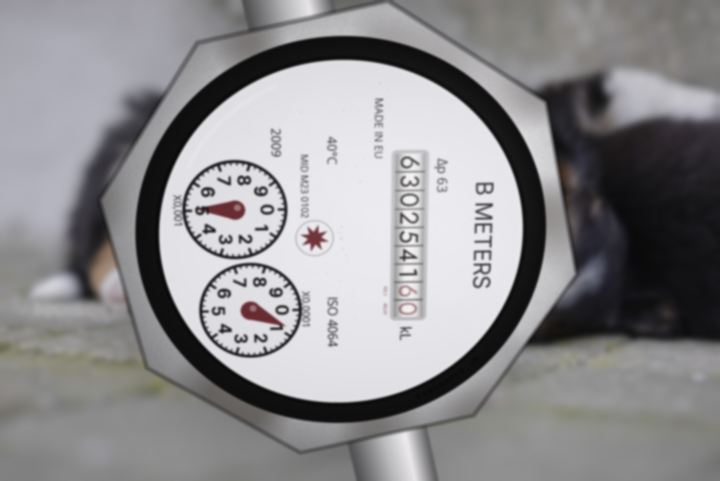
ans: 6302541.6050,kL
